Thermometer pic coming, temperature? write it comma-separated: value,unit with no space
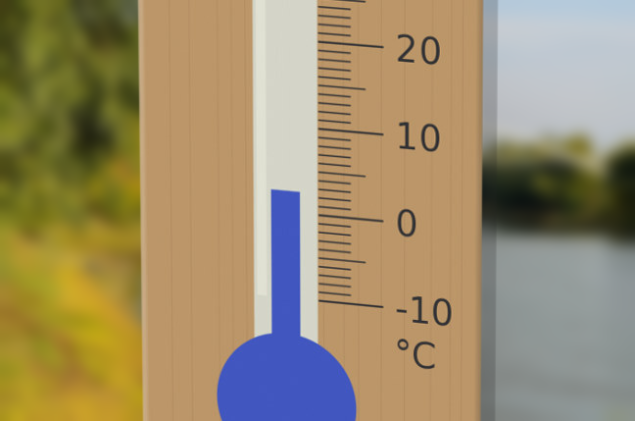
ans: 2.5,°C
